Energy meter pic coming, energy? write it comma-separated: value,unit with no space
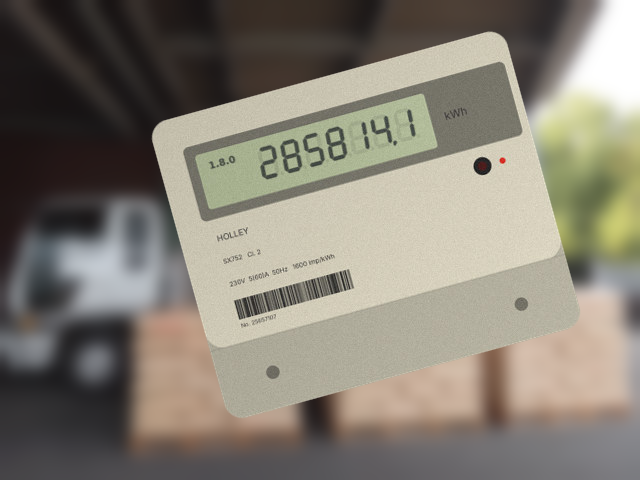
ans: 285814.1,kWh
